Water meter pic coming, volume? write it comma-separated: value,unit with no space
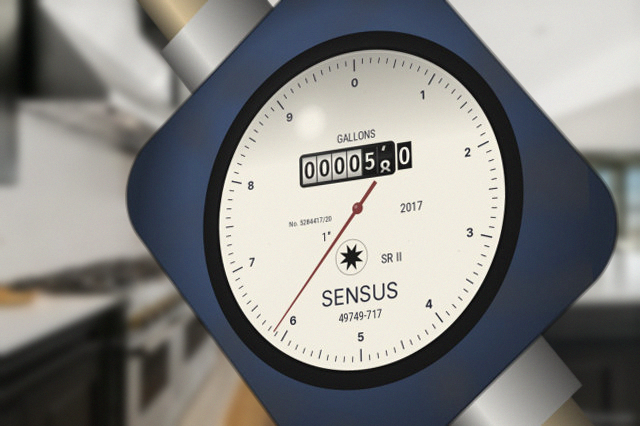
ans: 576.1,gal
